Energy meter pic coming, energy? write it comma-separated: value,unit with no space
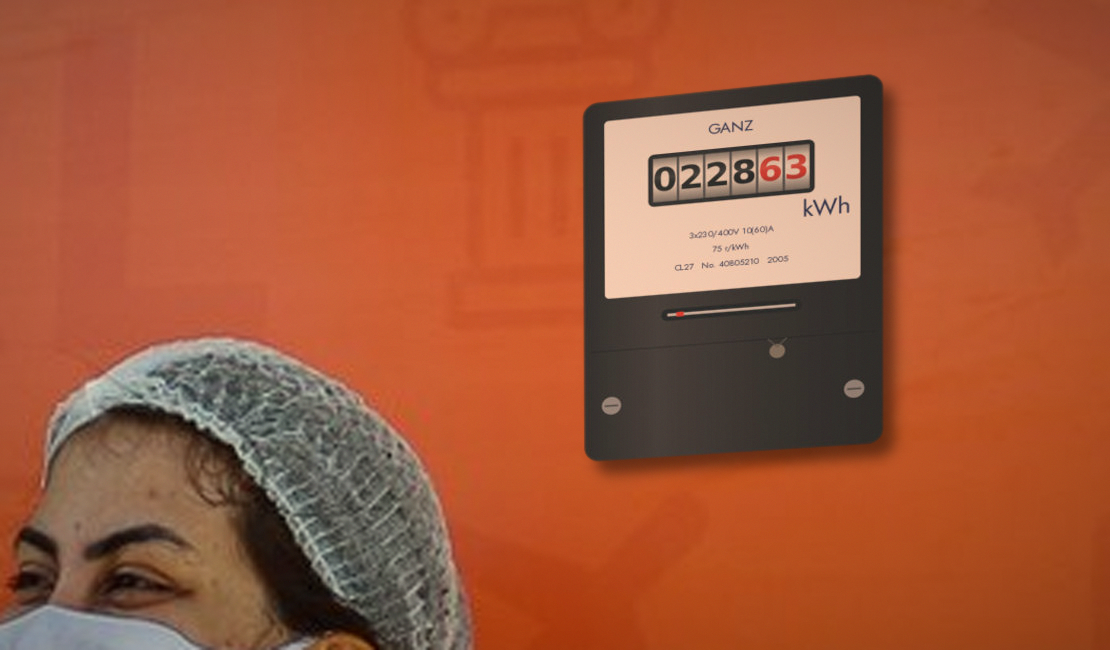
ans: 228.63,kWh
